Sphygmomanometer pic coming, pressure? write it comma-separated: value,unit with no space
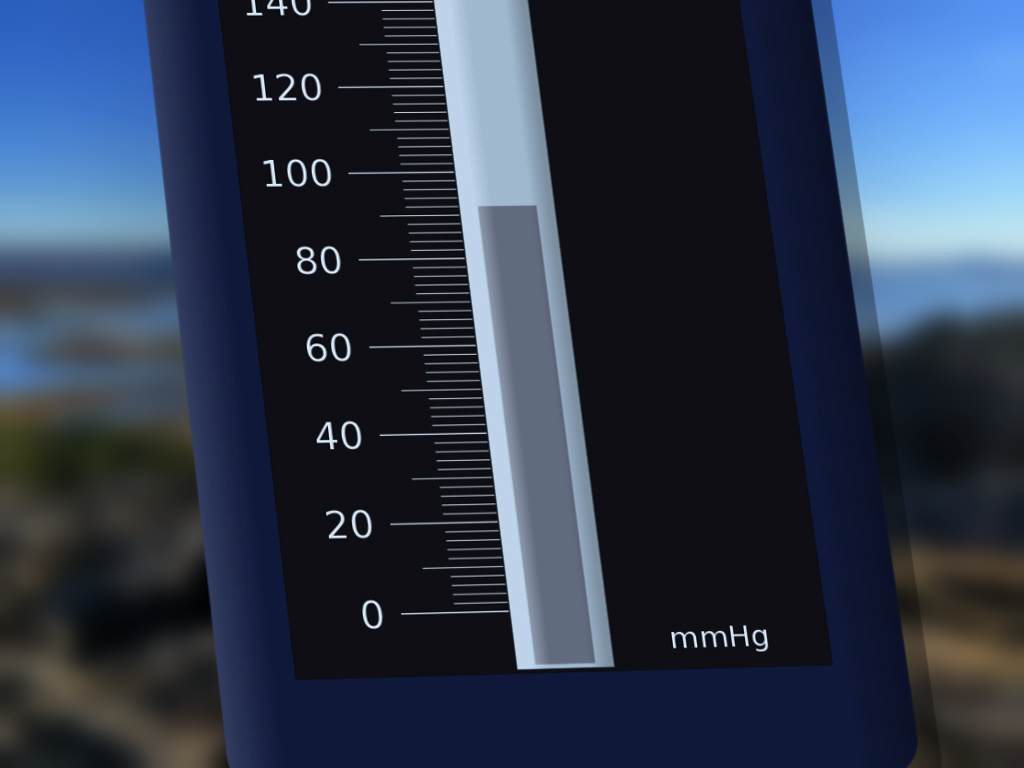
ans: 92,mmHg
